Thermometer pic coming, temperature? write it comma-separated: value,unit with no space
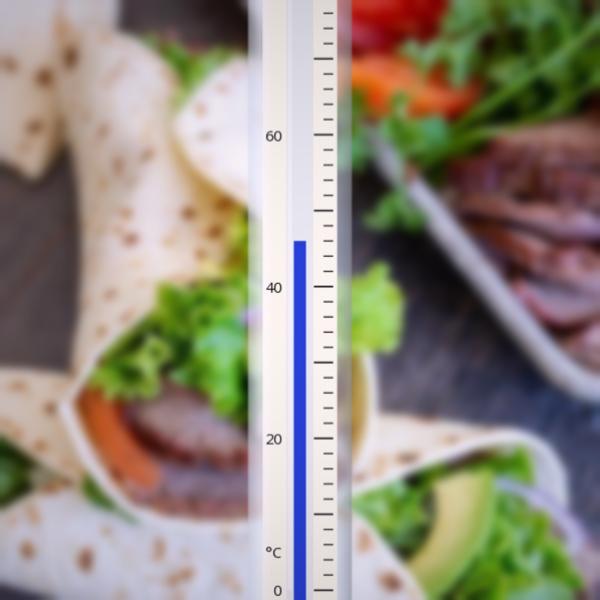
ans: 46,°C
